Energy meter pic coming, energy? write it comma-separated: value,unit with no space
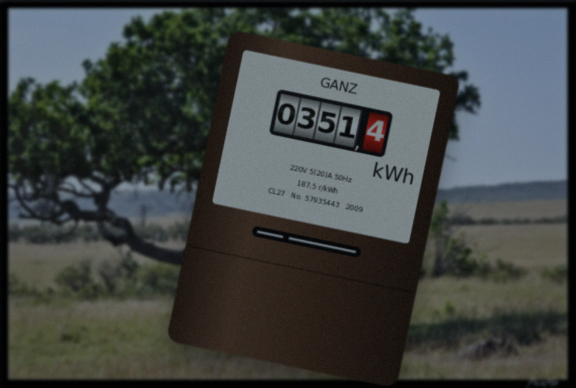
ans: 351.4,kWh
